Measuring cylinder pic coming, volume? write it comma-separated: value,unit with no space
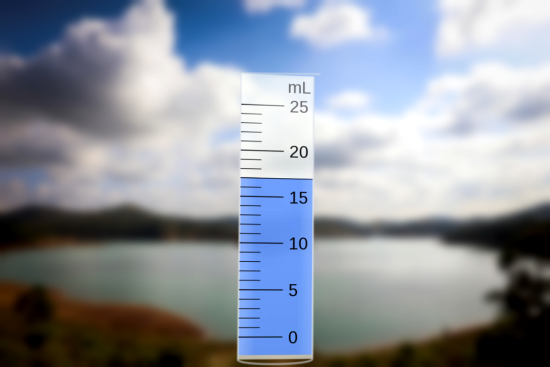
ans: 17,mL
